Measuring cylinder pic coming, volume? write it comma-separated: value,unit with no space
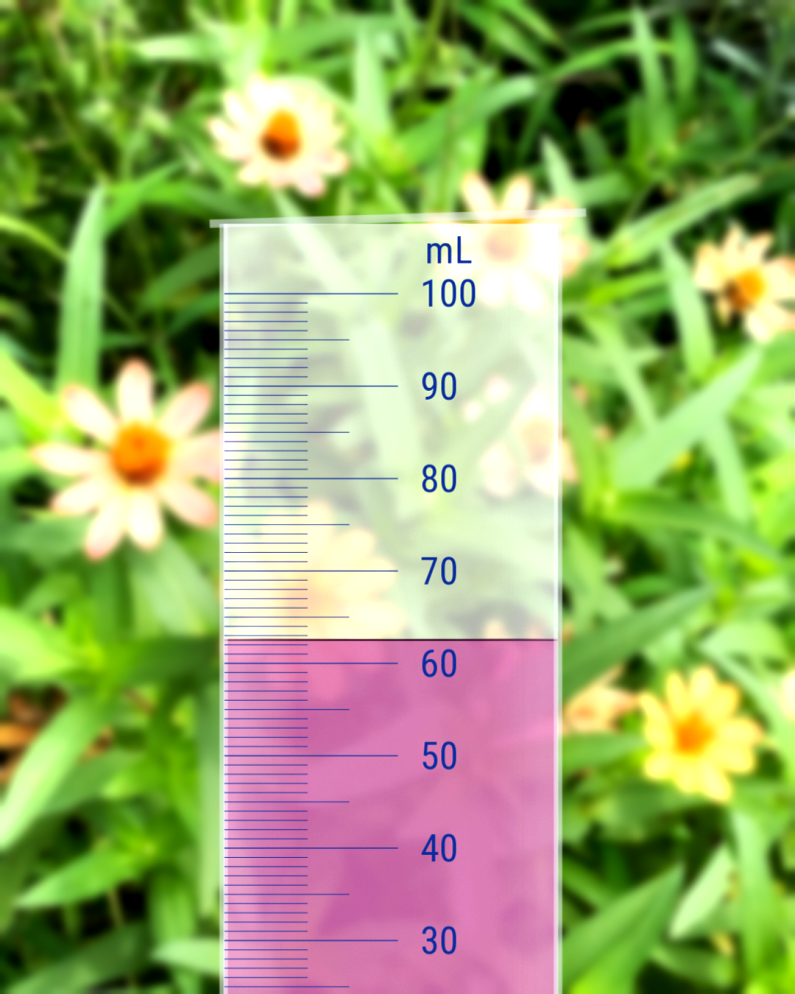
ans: 62.5,mL
